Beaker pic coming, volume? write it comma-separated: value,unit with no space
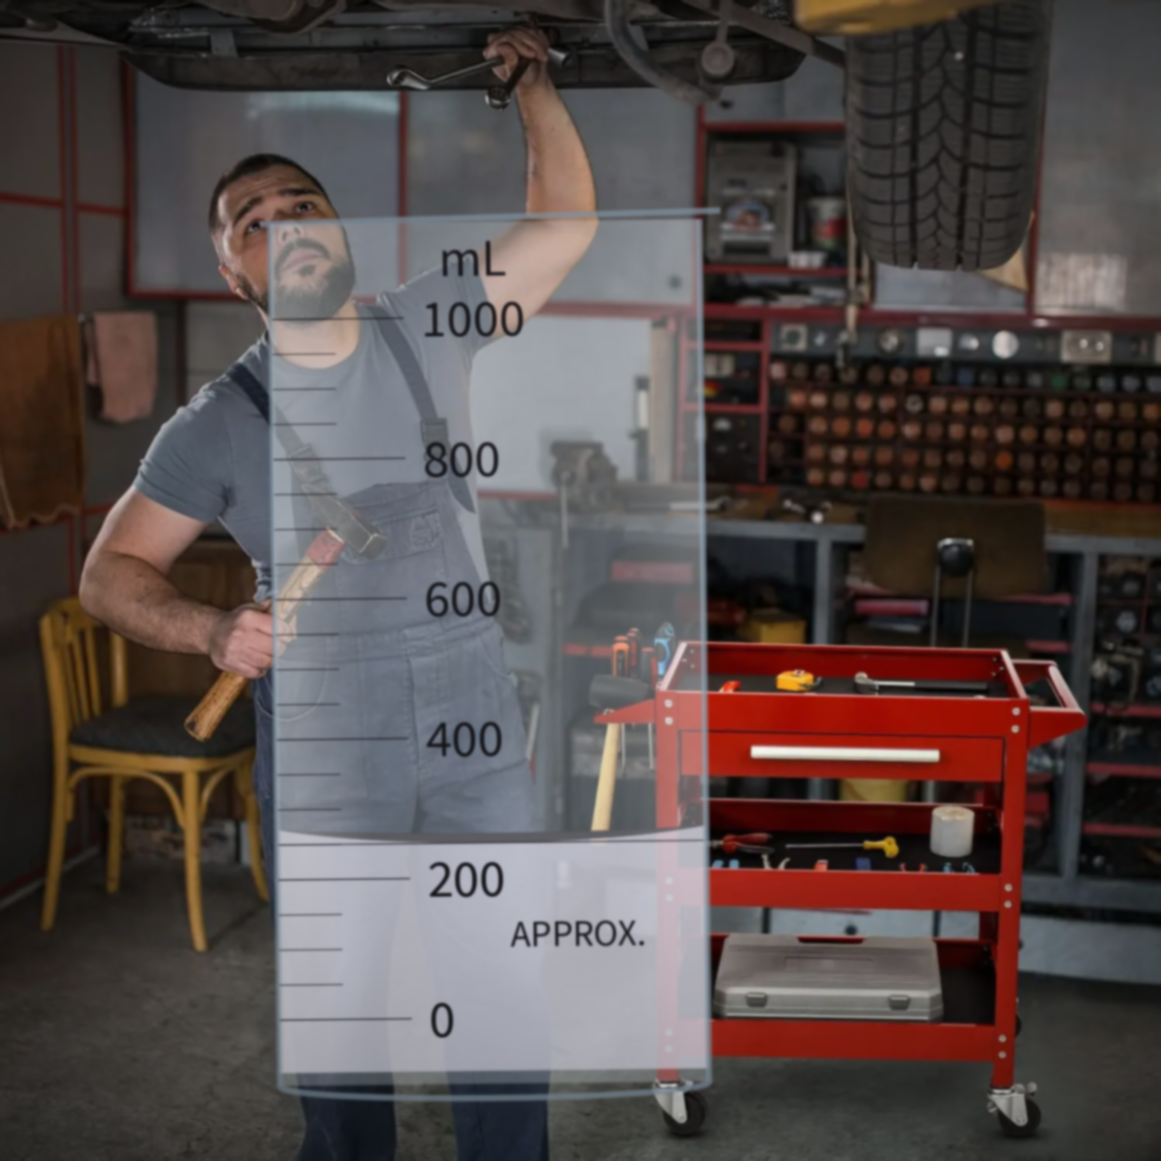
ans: 250,mL
